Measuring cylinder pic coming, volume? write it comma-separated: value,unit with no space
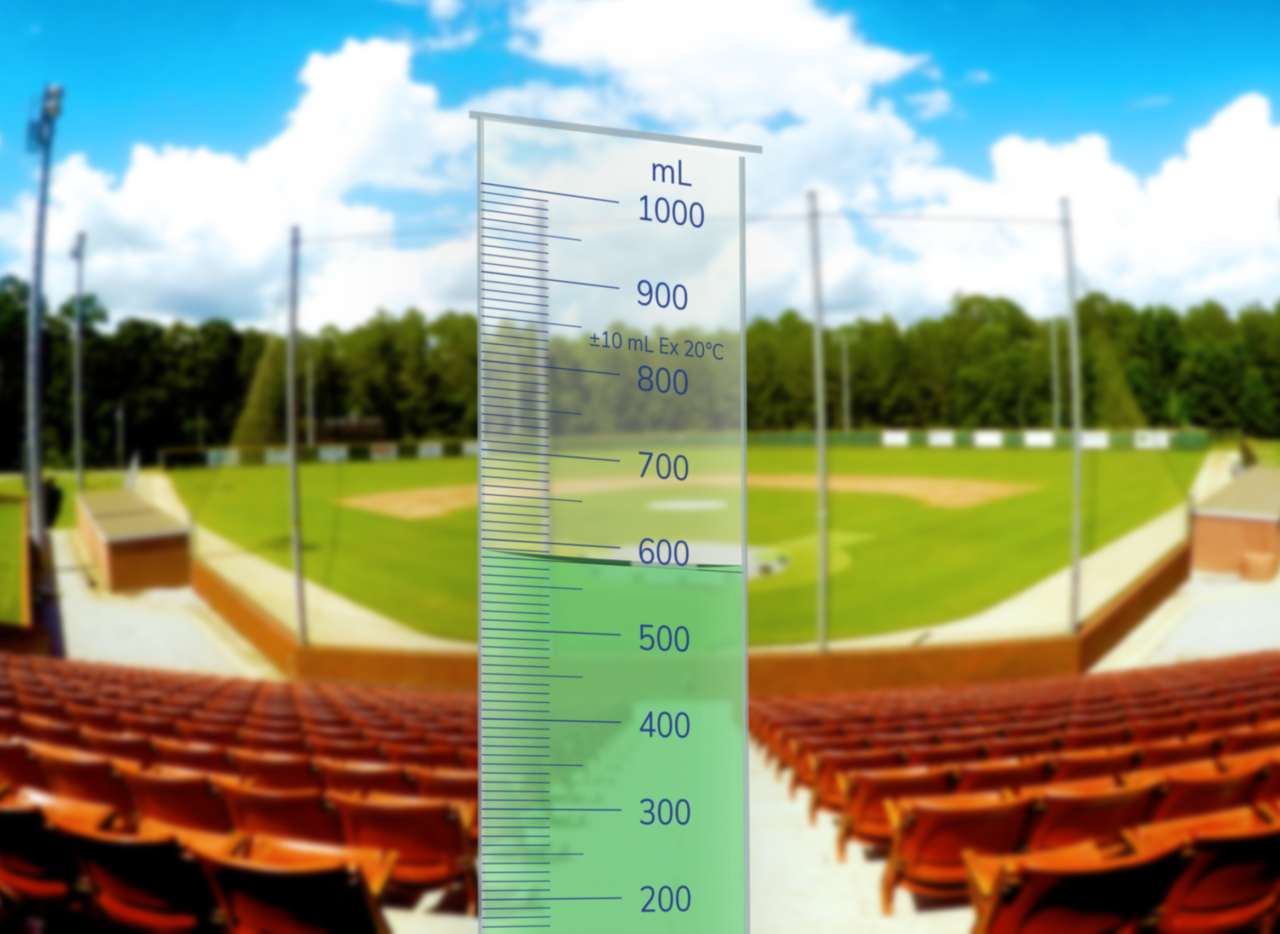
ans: 580,mL
